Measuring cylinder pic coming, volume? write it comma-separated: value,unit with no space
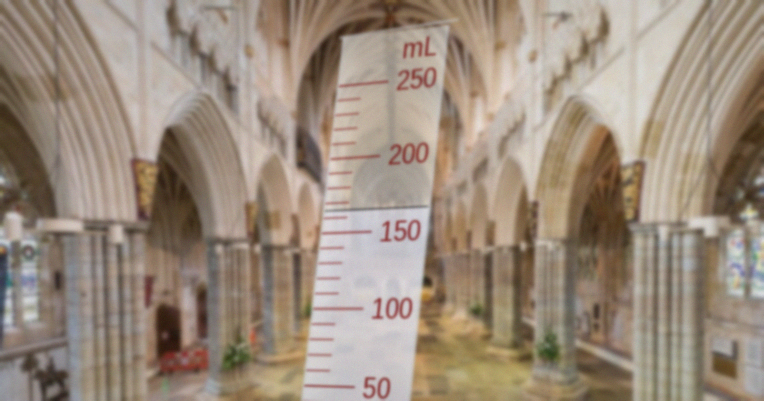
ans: 165,mL
